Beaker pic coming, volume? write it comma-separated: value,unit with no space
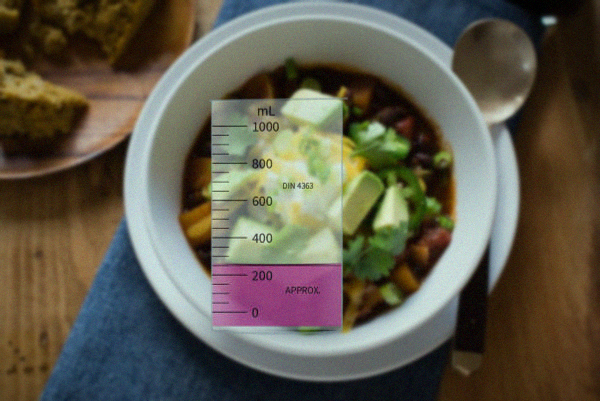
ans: 250,mL
